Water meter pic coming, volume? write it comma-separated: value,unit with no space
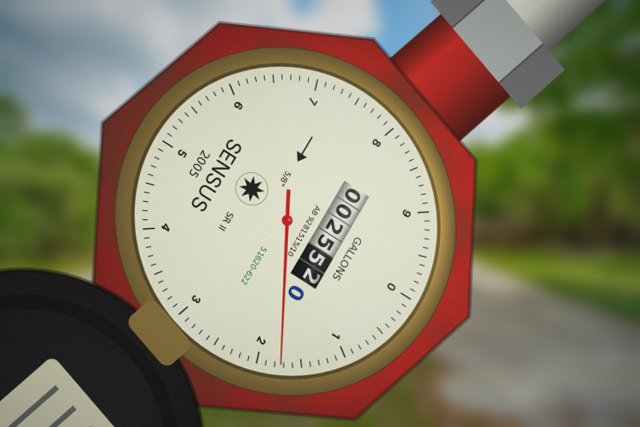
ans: 25521.7,gal
